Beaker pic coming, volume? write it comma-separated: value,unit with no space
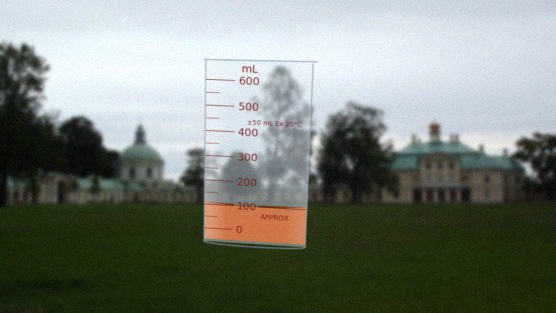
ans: 100,mL
